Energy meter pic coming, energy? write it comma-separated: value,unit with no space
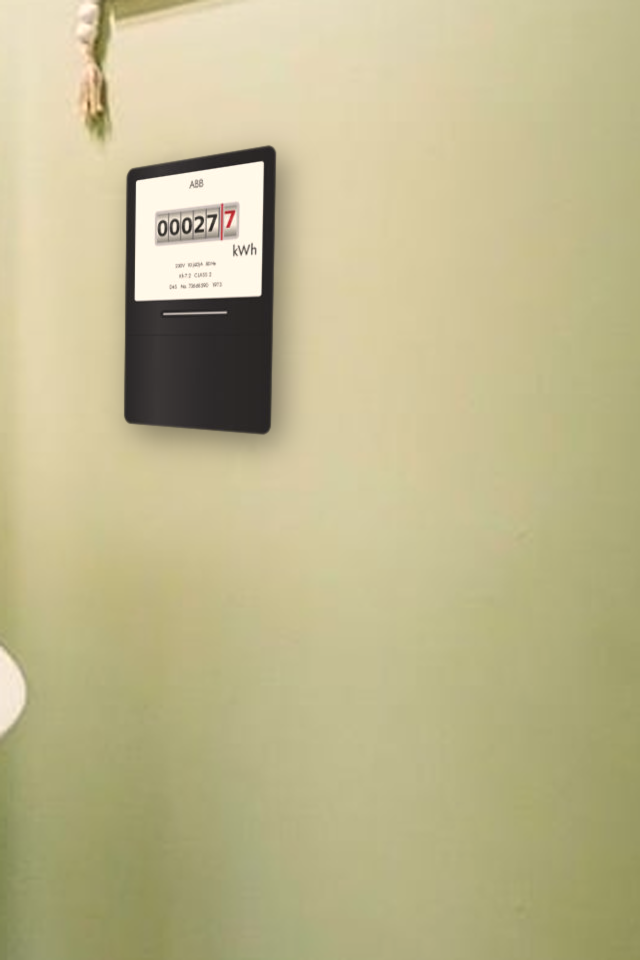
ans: 27.7,kWh
